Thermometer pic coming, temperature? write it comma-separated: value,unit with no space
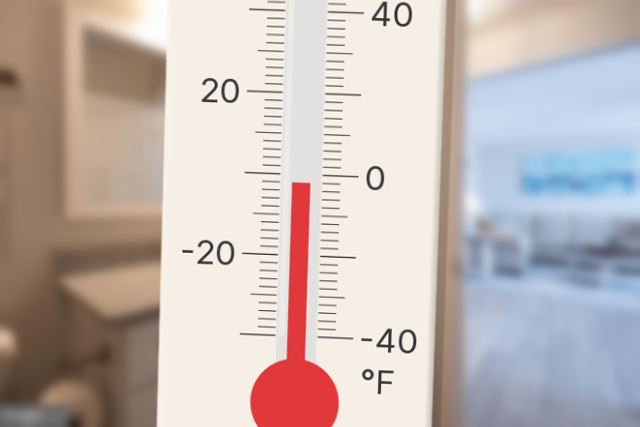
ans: -2,°F
